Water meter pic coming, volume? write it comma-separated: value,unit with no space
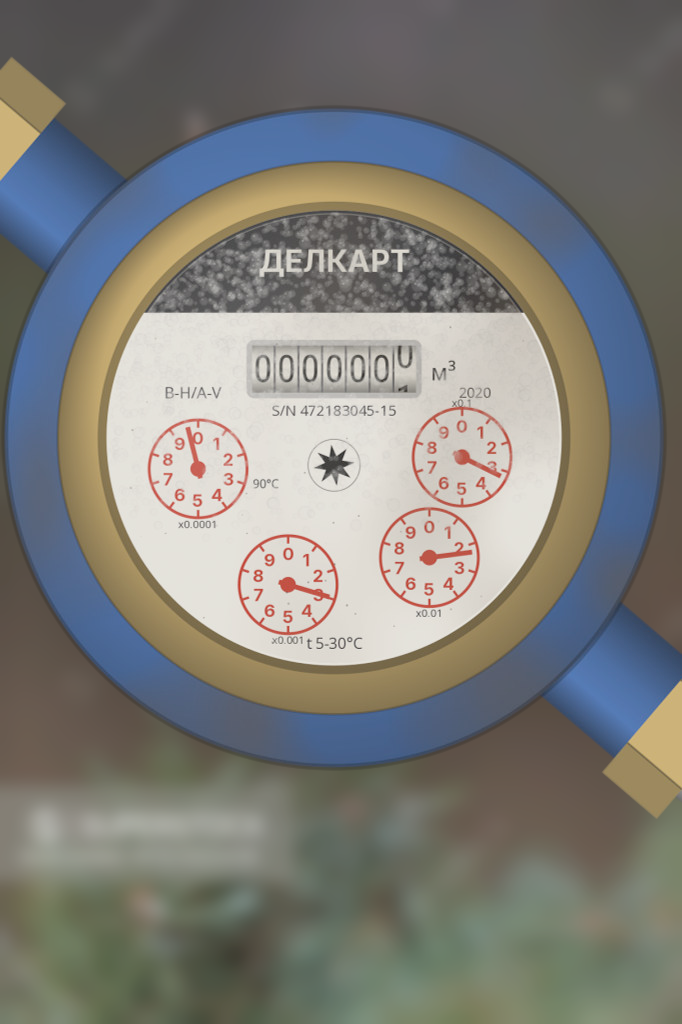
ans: 0.3229,m³
